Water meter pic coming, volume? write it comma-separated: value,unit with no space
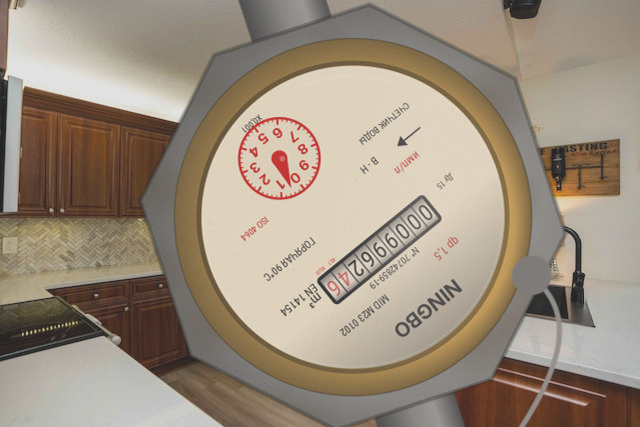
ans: 9962.460,m³
